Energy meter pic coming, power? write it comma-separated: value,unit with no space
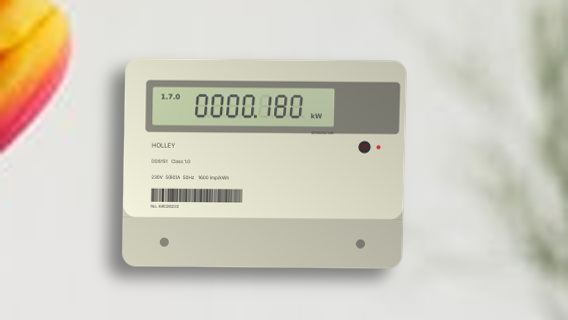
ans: 0.180,kW
